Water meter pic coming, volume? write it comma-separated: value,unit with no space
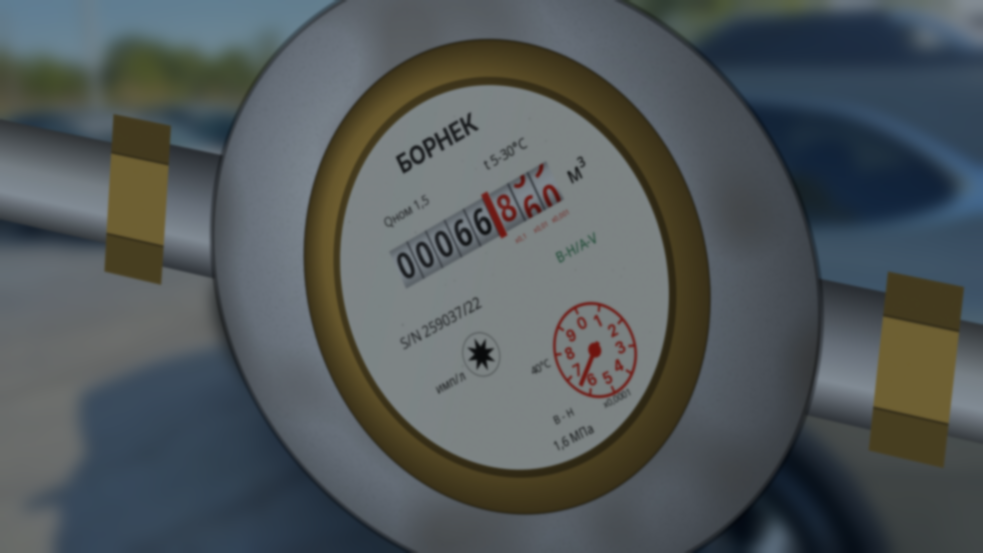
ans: 66.8596,m³
